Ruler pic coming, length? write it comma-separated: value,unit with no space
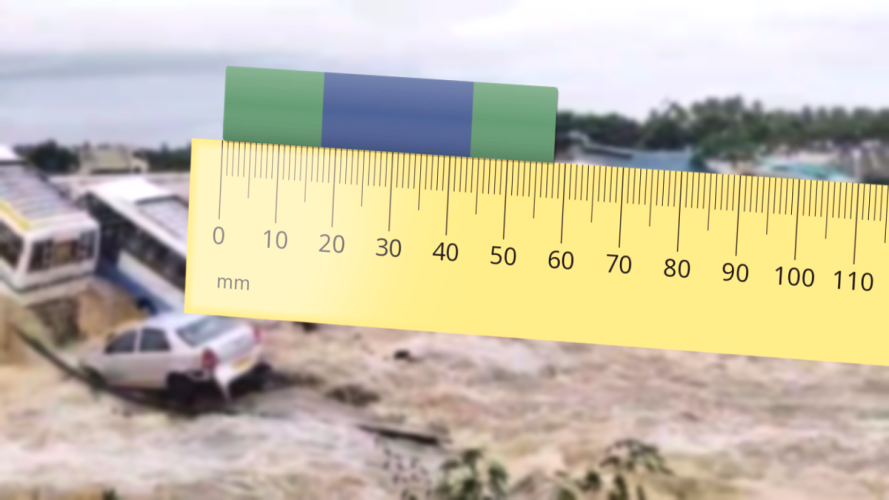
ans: 58,mm
